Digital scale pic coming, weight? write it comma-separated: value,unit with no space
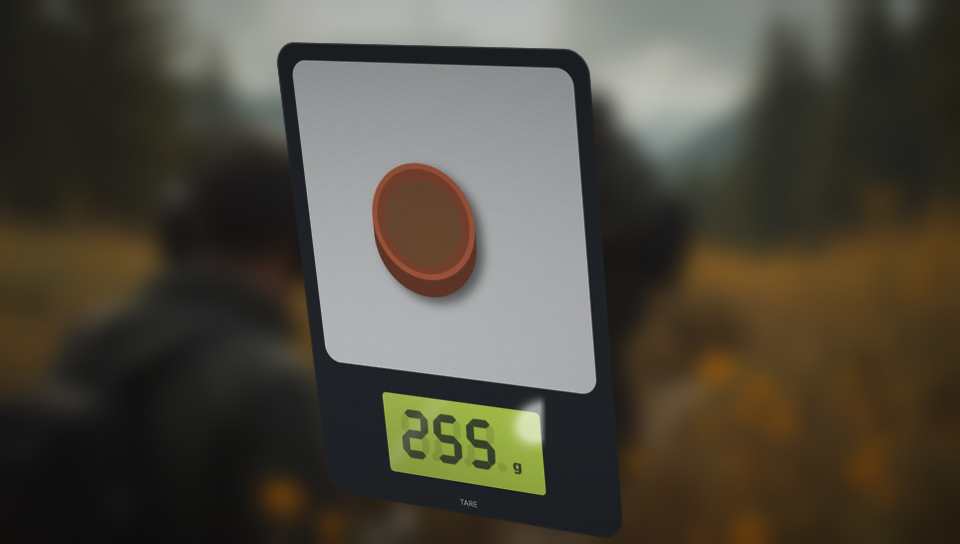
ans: 255,g
